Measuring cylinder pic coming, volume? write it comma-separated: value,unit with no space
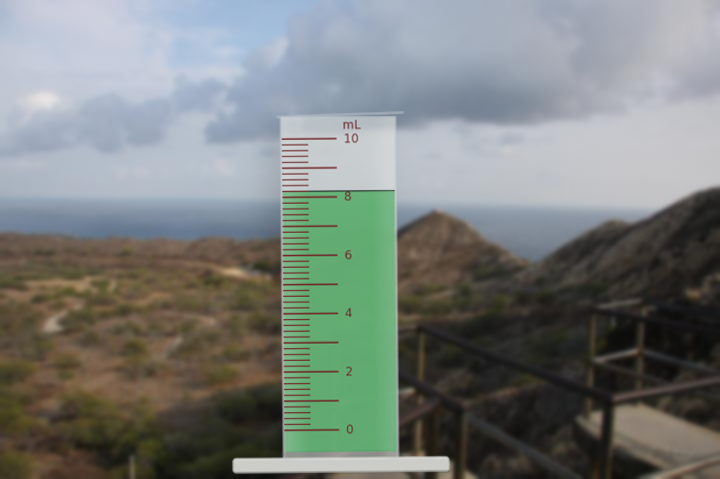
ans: 8.2,mL
